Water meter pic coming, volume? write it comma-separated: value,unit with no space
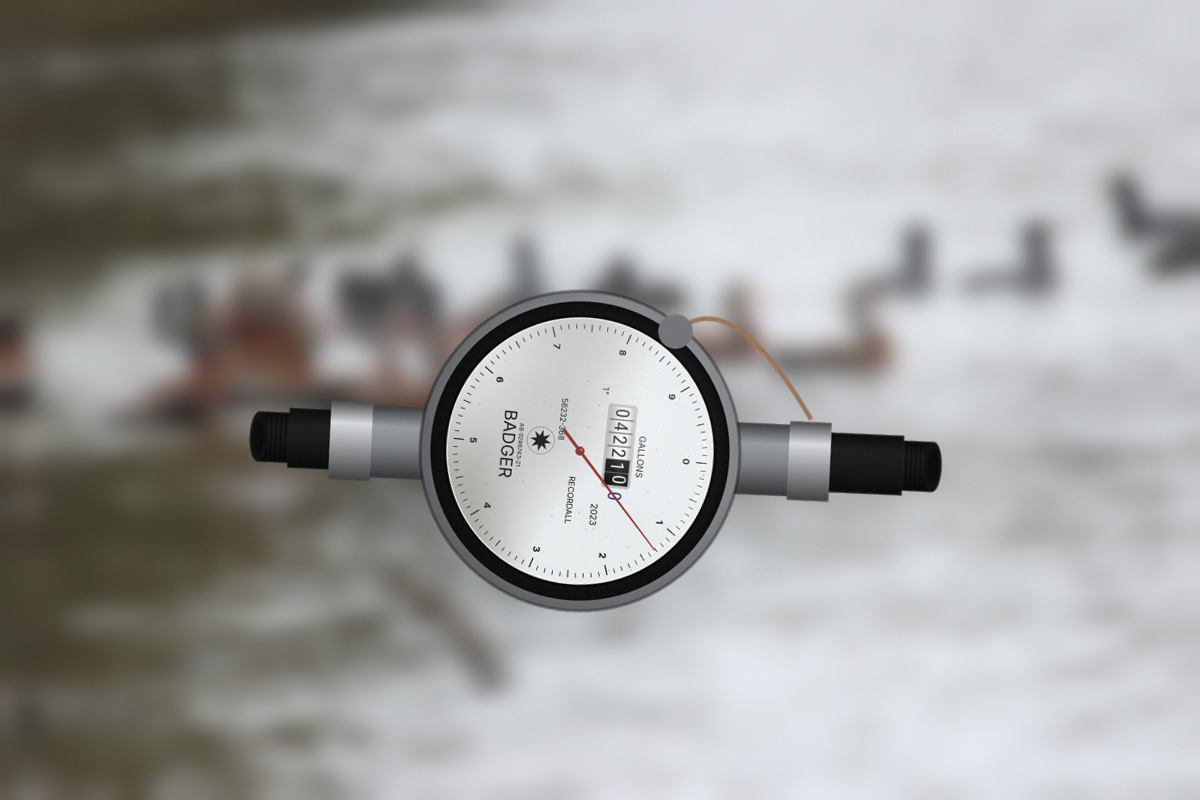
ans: 422101.3,gal
